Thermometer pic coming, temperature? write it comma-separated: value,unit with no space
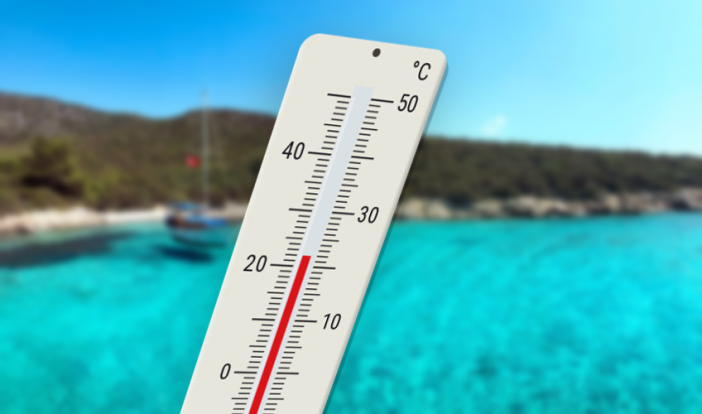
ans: 22,°C
